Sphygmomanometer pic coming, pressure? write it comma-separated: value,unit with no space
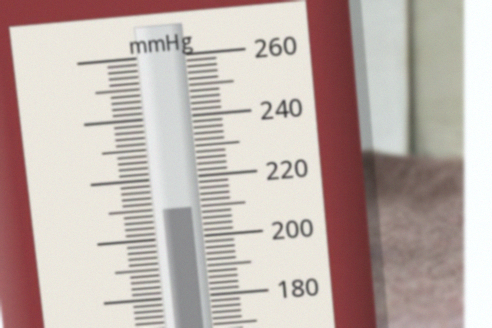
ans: 210,mmHg
